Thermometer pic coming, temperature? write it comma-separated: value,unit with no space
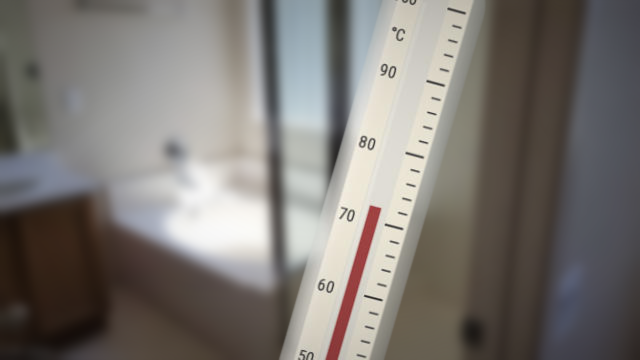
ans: 72,°C
